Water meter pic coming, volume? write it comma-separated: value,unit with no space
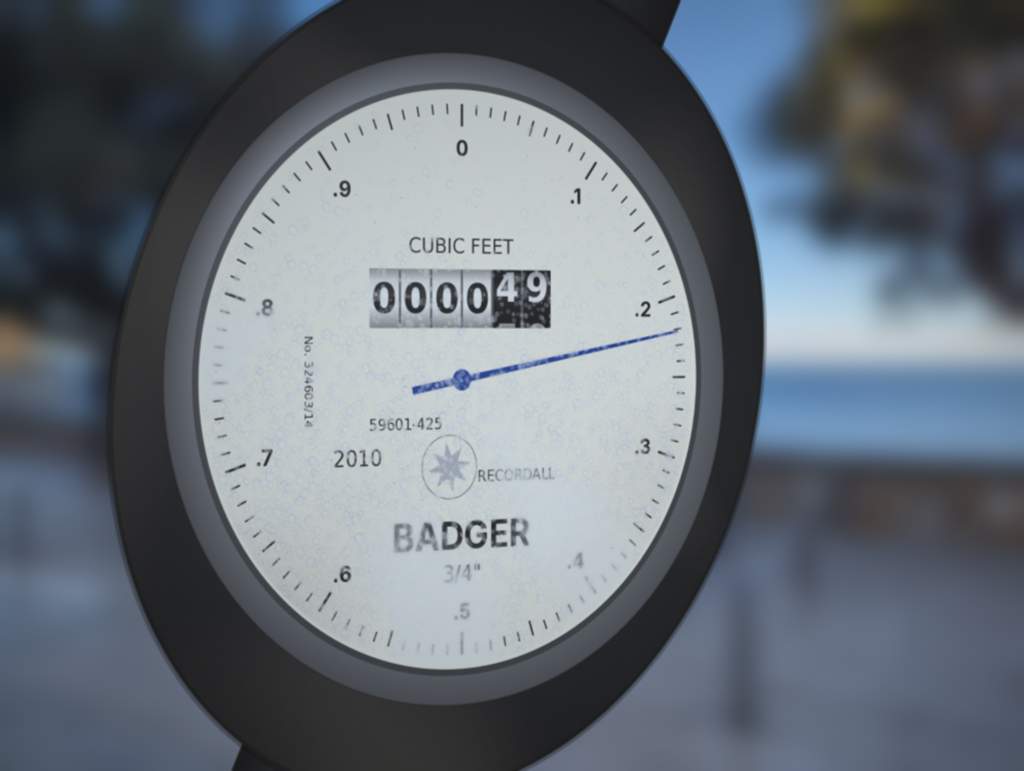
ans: 49.22,ft³
